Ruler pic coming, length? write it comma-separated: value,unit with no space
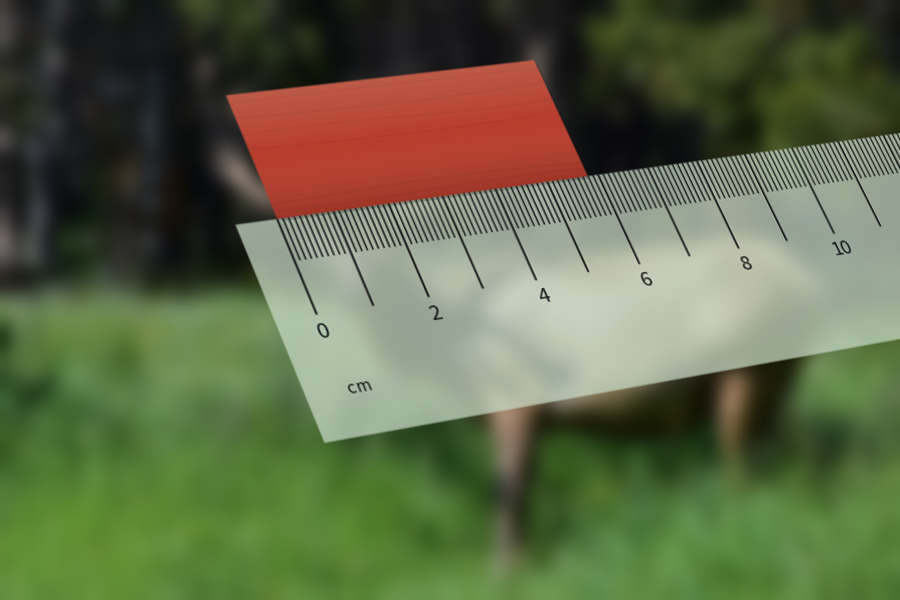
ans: 5.8,cm
